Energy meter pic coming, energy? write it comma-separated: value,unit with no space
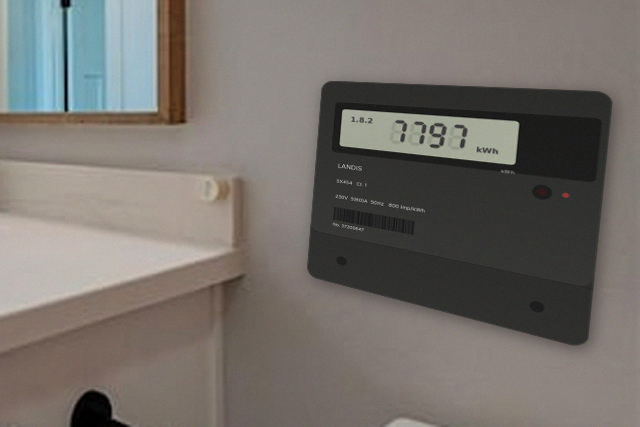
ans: 7797,kWh
